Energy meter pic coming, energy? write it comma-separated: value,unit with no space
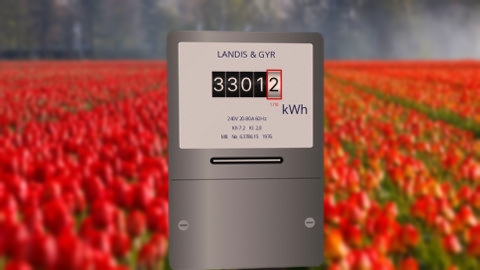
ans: 3301.2,kWh
